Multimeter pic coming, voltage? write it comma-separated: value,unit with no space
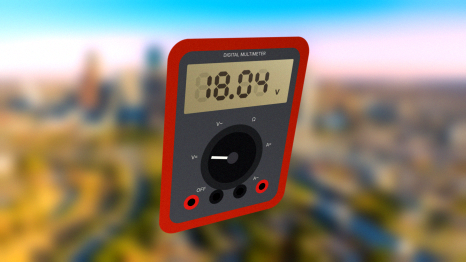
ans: 18.04,V
